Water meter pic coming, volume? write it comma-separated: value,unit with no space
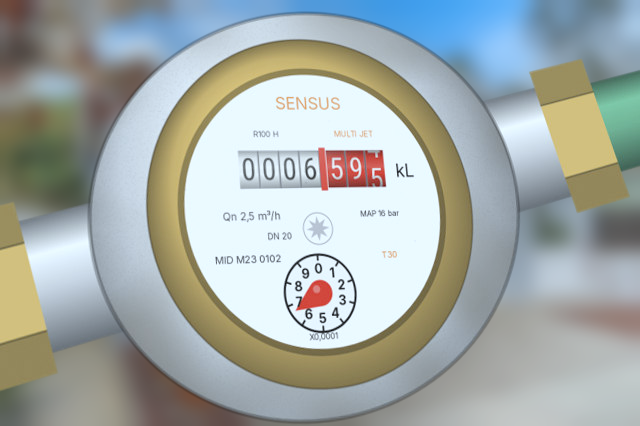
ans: 6.5946,kL
